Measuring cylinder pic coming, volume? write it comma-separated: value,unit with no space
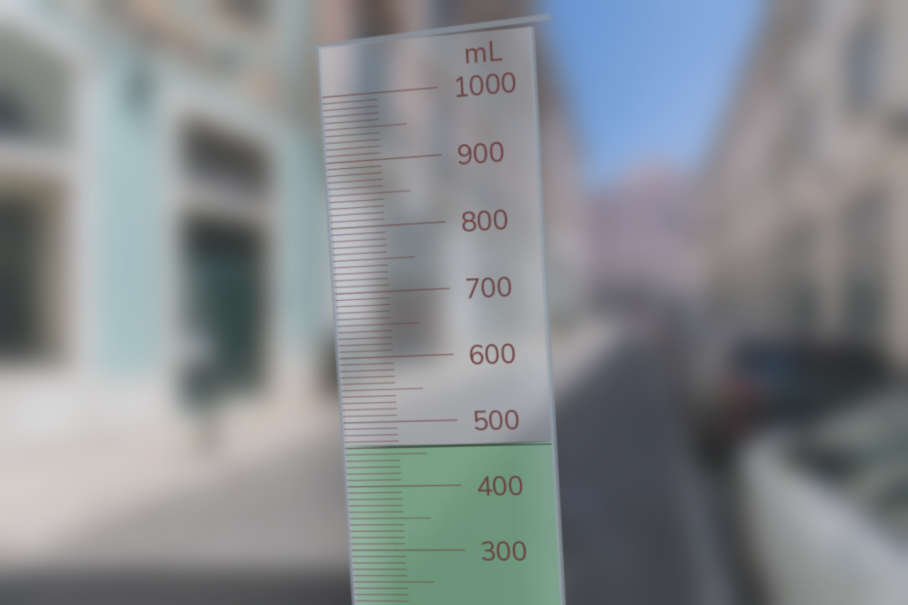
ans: 460,mL
